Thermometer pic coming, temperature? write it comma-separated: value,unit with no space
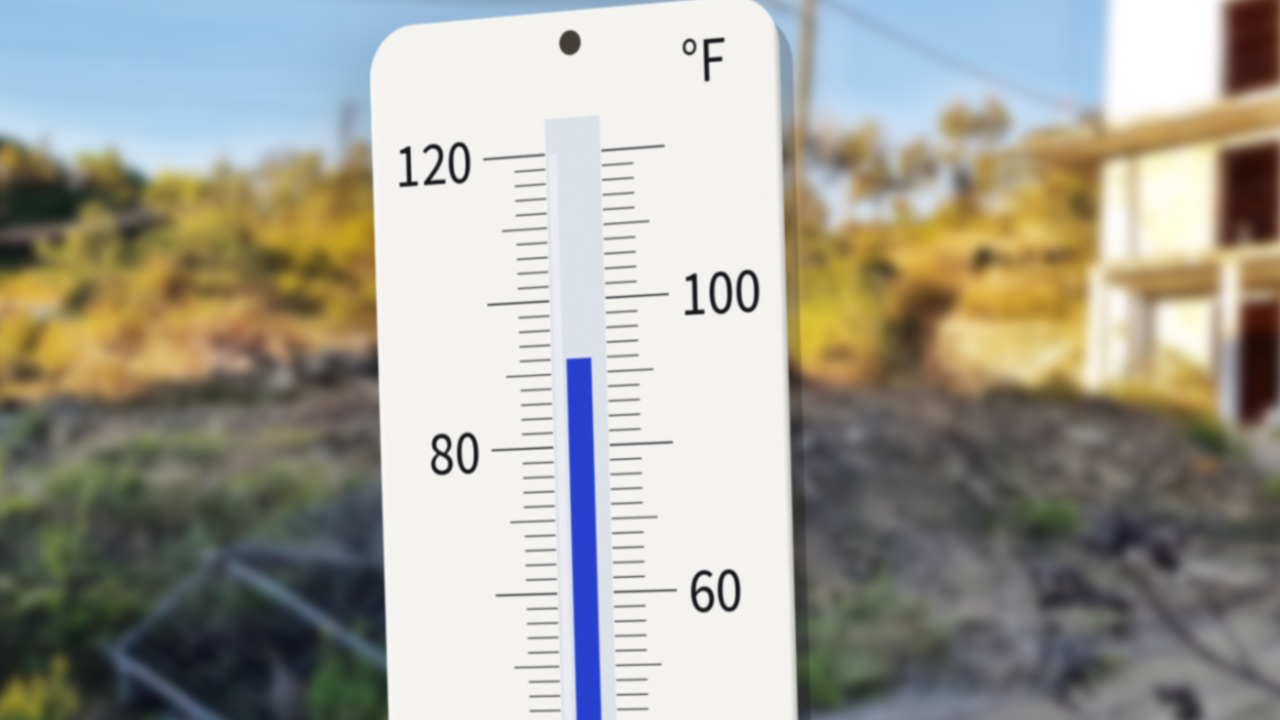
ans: 92,°F
